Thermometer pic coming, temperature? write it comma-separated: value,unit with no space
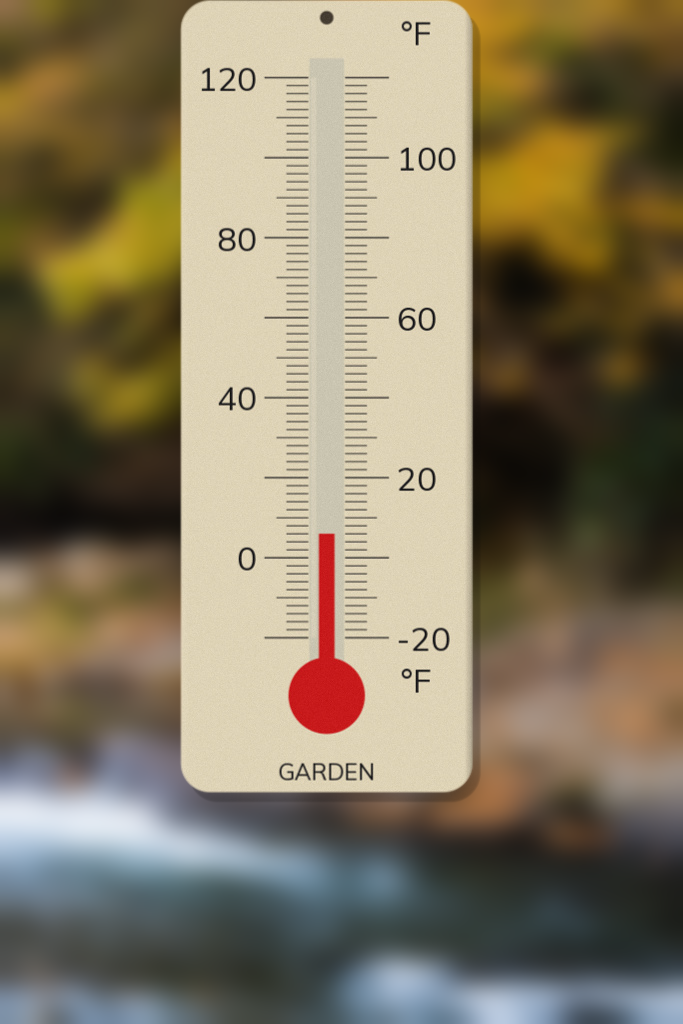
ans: 6,°F
